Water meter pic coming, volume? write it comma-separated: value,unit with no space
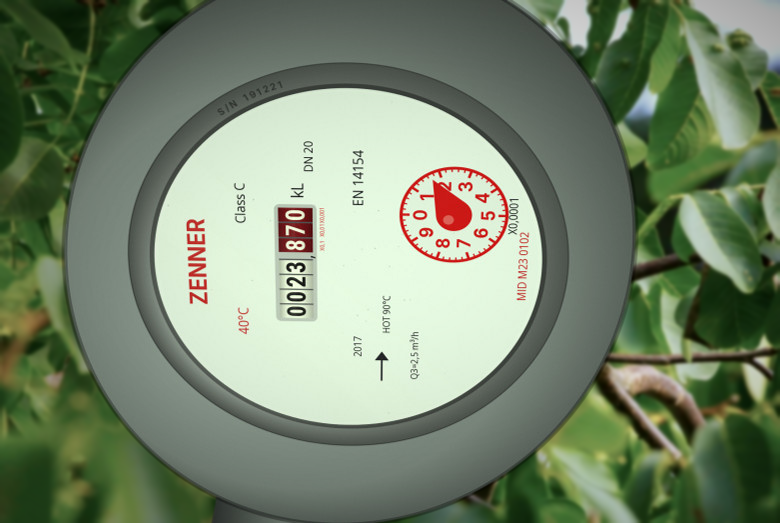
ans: 23.8701,kL
